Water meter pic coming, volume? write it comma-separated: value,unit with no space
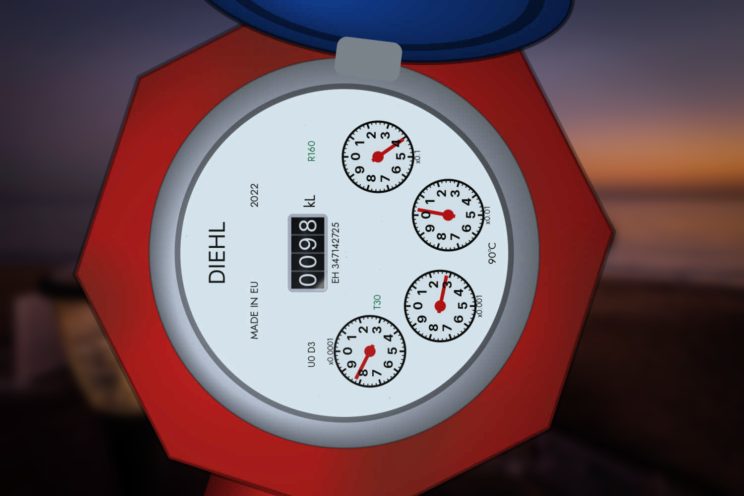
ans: 98.4028,kL
